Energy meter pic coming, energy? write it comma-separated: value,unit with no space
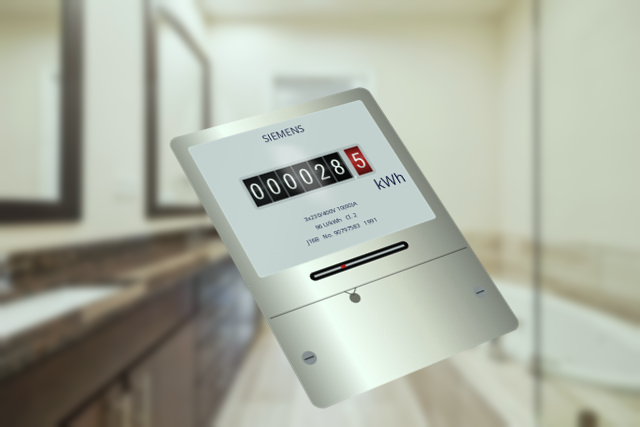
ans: 28.5,kWh
